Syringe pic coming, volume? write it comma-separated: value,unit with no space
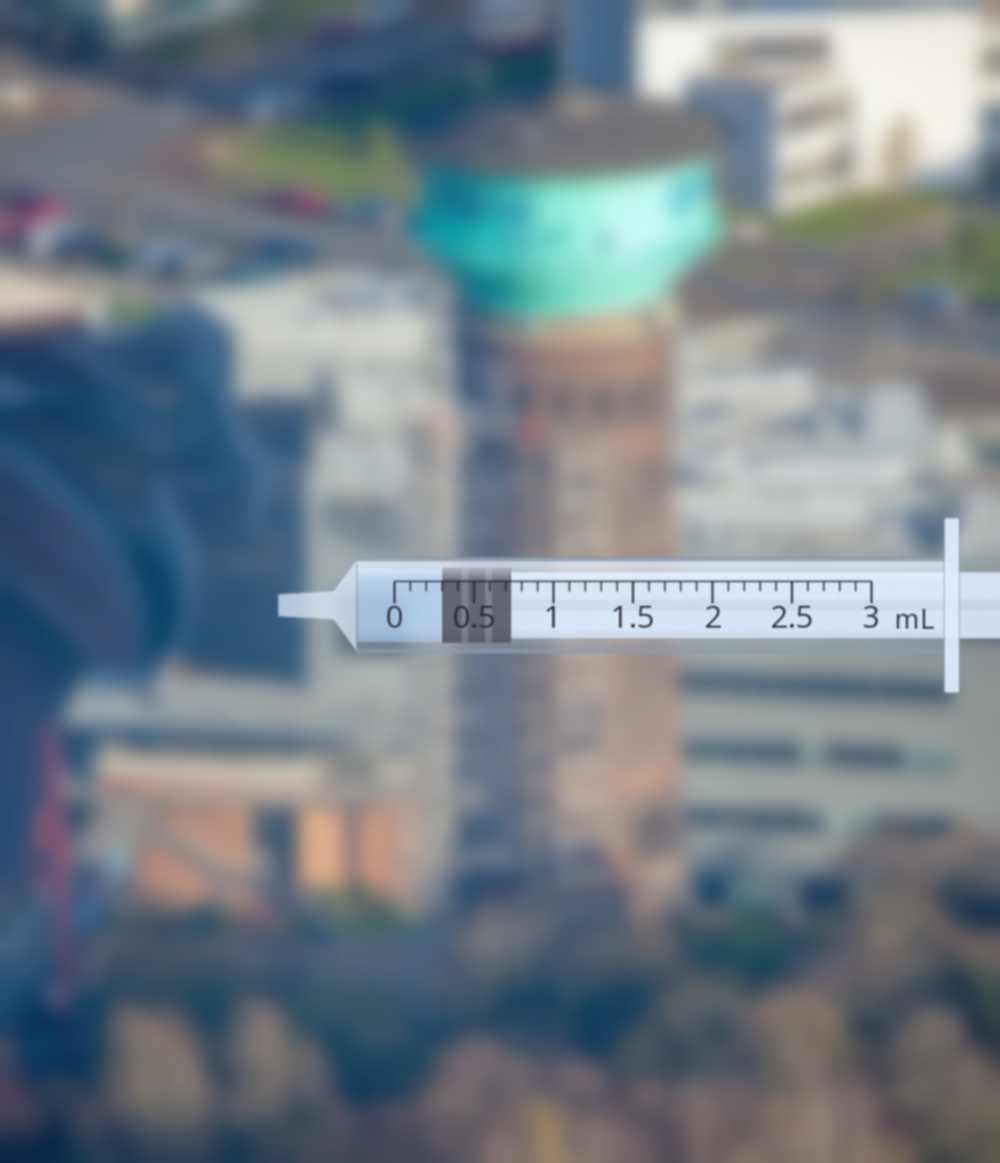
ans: 0.3,mL
